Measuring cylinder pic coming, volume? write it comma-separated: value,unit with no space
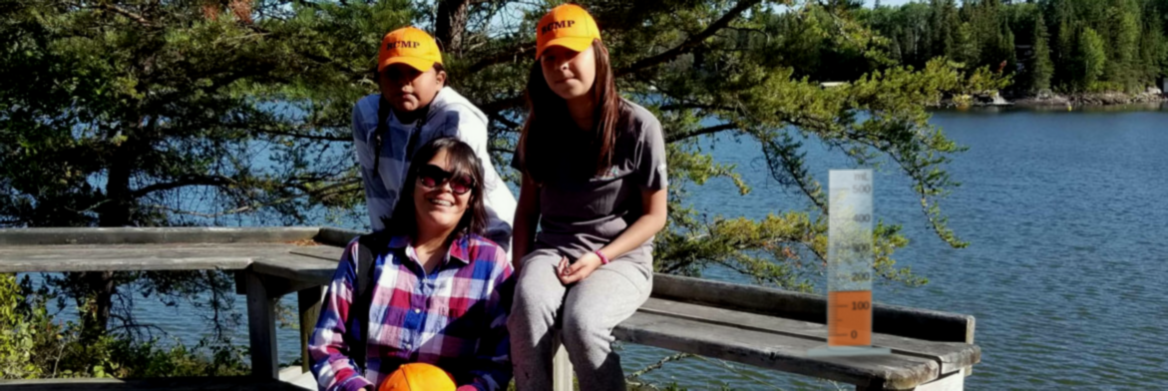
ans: 150,mL
